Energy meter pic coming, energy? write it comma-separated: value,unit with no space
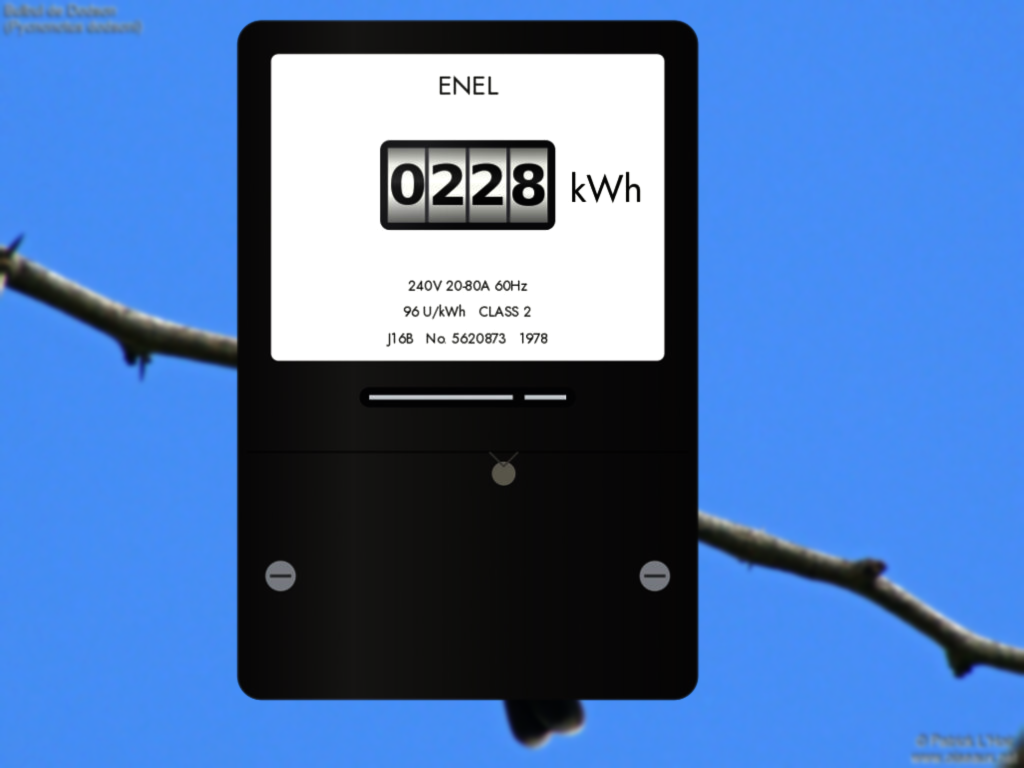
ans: 228,kWh
